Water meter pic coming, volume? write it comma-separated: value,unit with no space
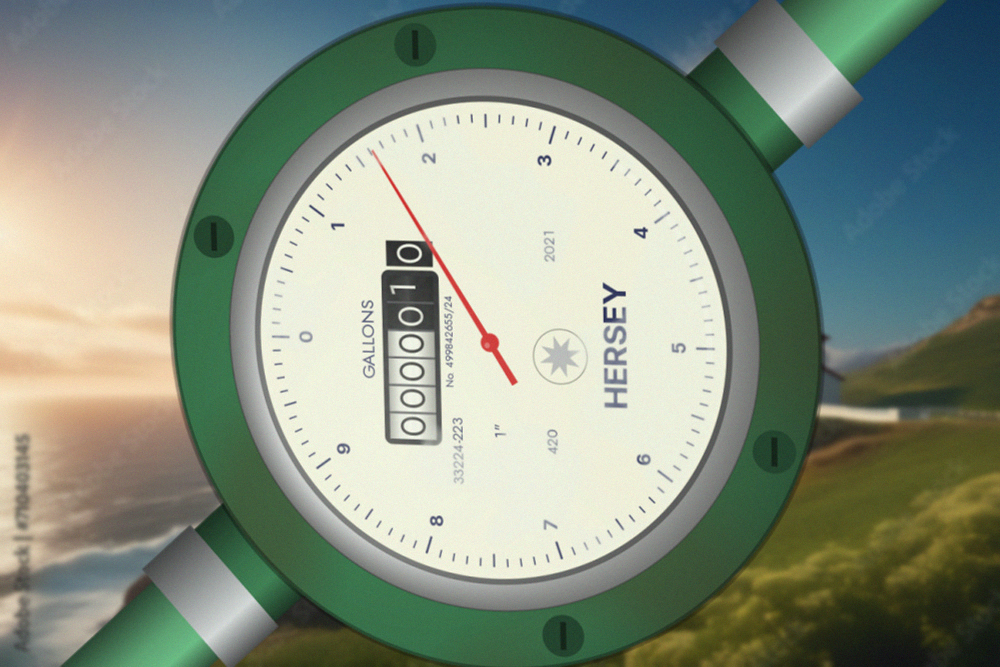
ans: 11.6,gal
